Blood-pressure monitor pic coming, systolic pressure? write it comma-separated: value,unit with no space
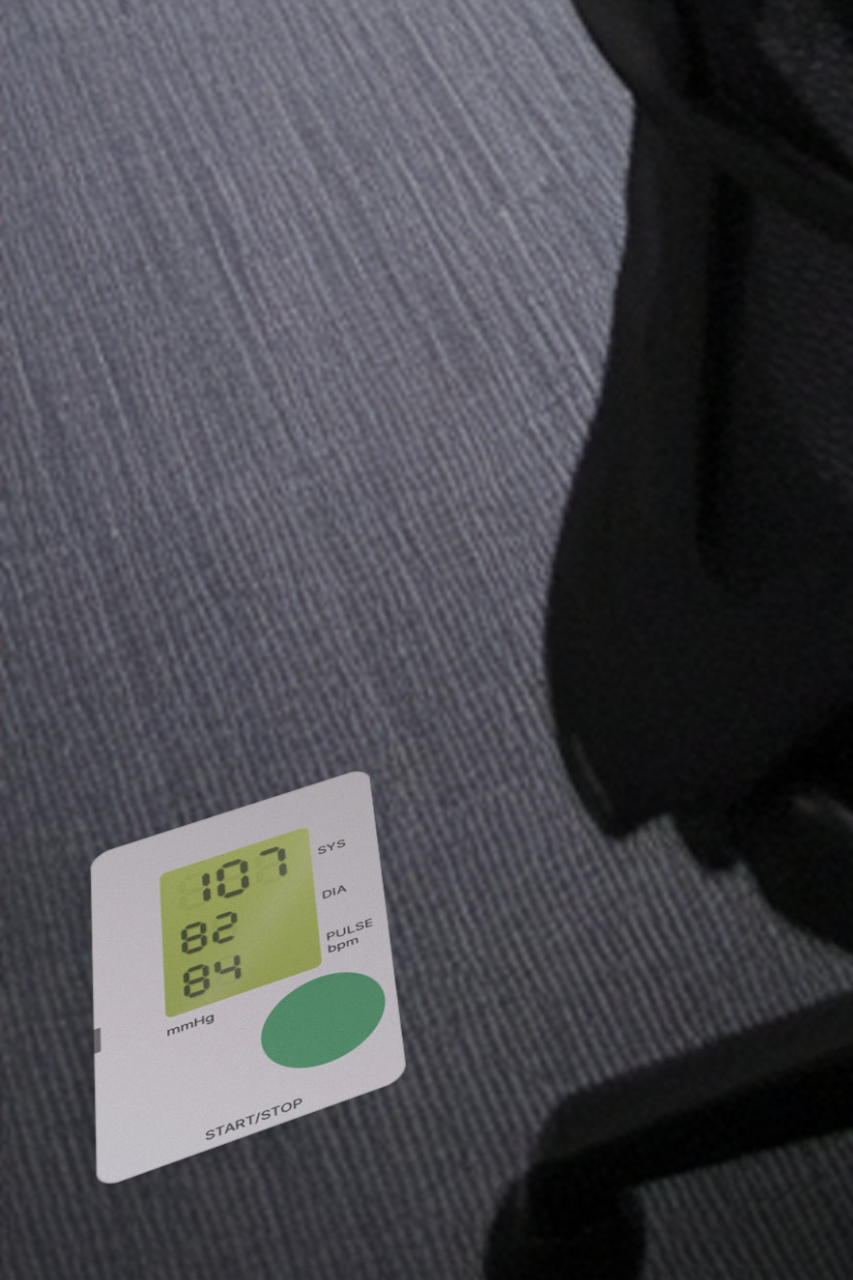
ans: 107,mmHg
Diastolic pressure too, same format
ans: 82,mmHg
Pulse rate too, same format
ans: 84,bpm
